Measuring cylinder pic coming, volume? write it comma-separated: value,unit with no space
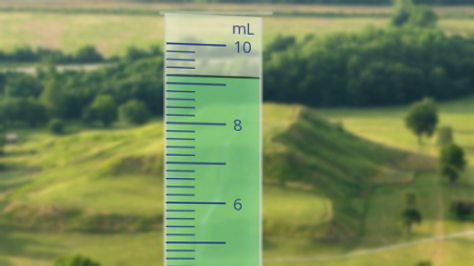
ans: 9.2,mL
